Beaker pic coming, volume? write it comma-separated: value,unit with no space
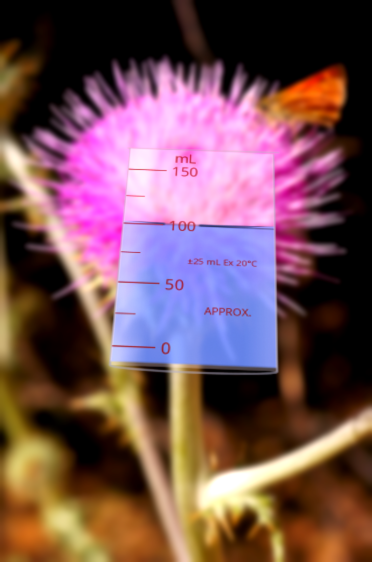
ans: 100,mL
